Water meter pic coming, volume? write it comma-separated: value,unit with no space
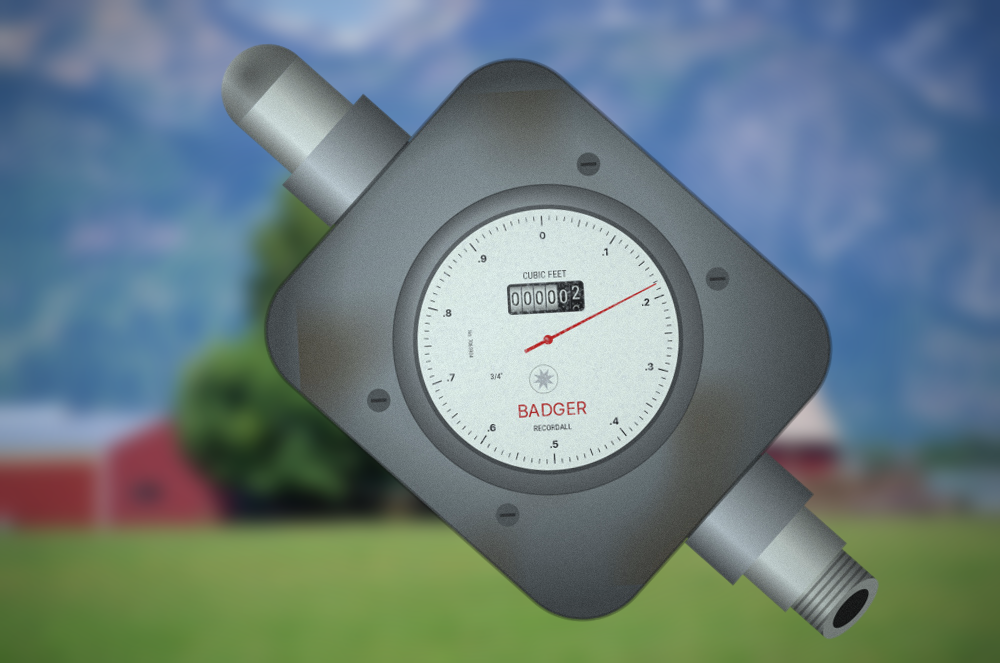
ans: 2.18,ft³
